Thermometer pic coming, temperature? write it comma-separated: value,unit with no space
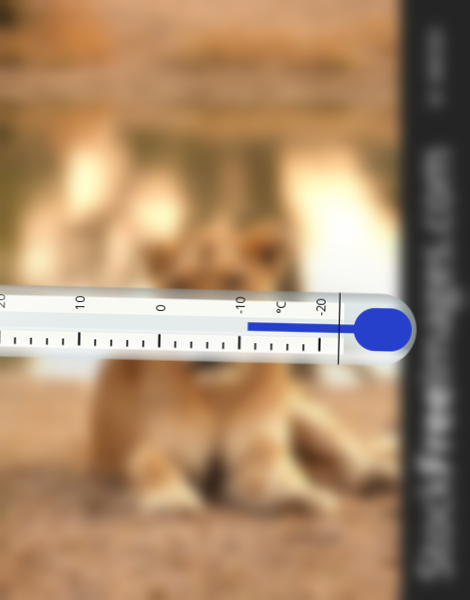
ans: -11,°C
